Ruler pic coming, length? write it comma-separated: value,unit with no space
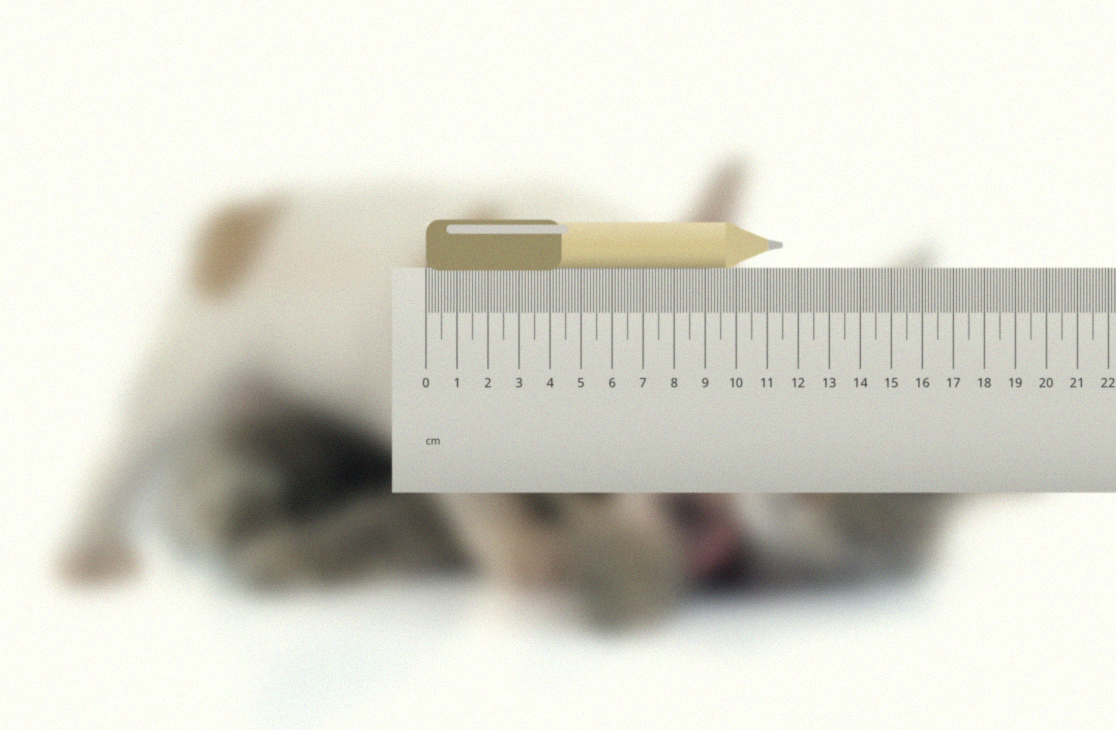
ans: 11.5,cm
